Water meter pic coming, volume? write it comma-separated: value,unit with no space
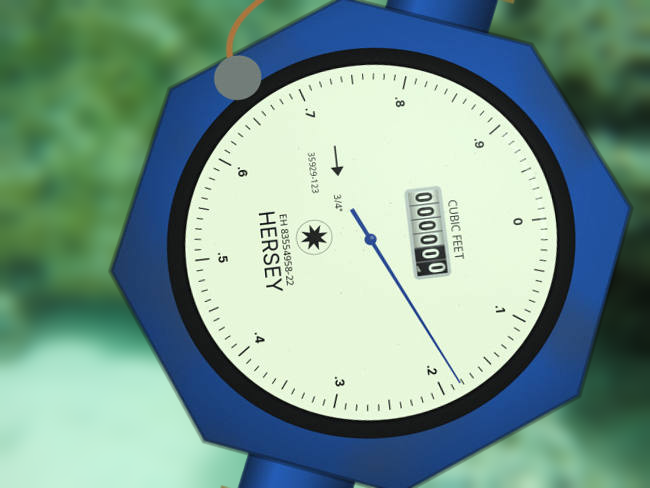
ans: 0.18,ft³
